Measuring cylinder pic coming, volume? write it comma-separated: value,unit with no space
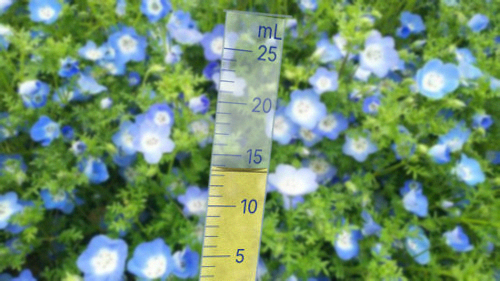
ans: 13.5,mL
